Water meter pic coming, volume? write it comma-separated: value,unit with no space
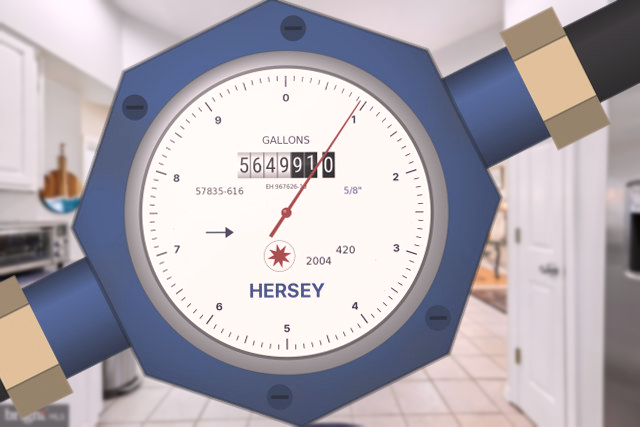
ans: 5649910.9,gal
